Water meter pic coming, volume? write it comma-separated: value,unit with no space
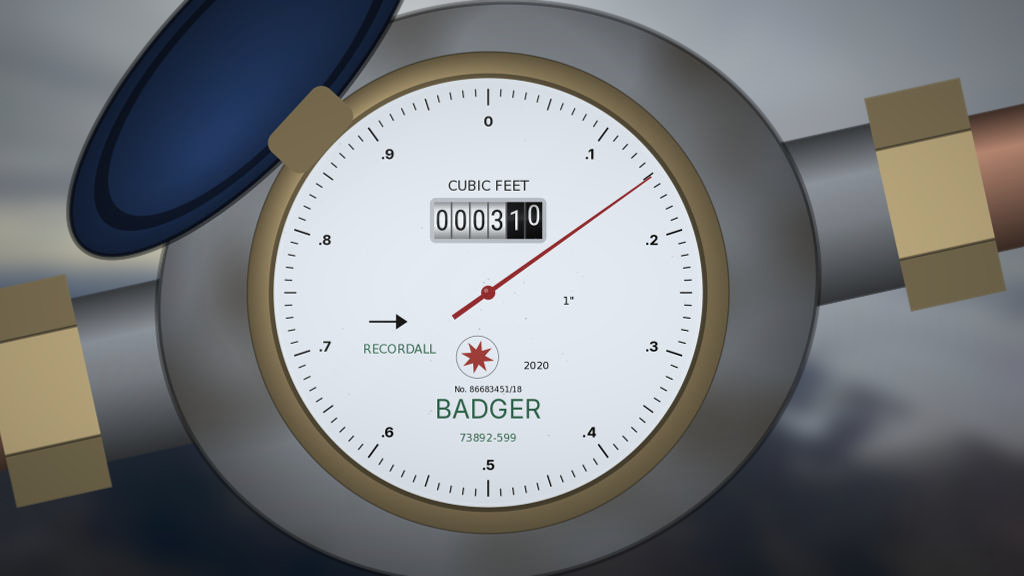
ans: 310.15,ft³
